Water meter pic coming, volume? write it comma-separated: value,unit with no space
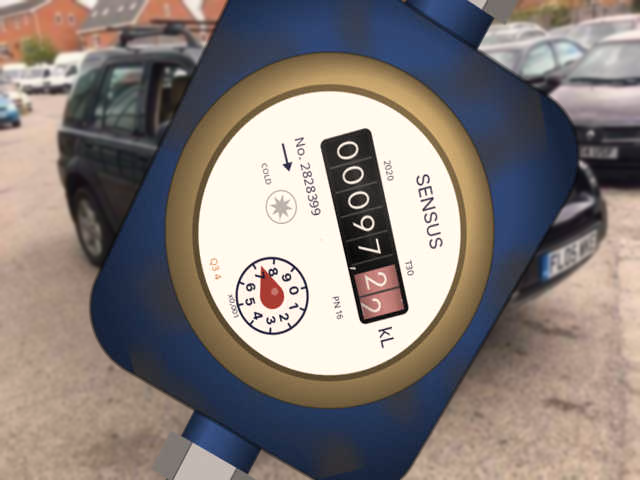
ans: 97.217,kL
